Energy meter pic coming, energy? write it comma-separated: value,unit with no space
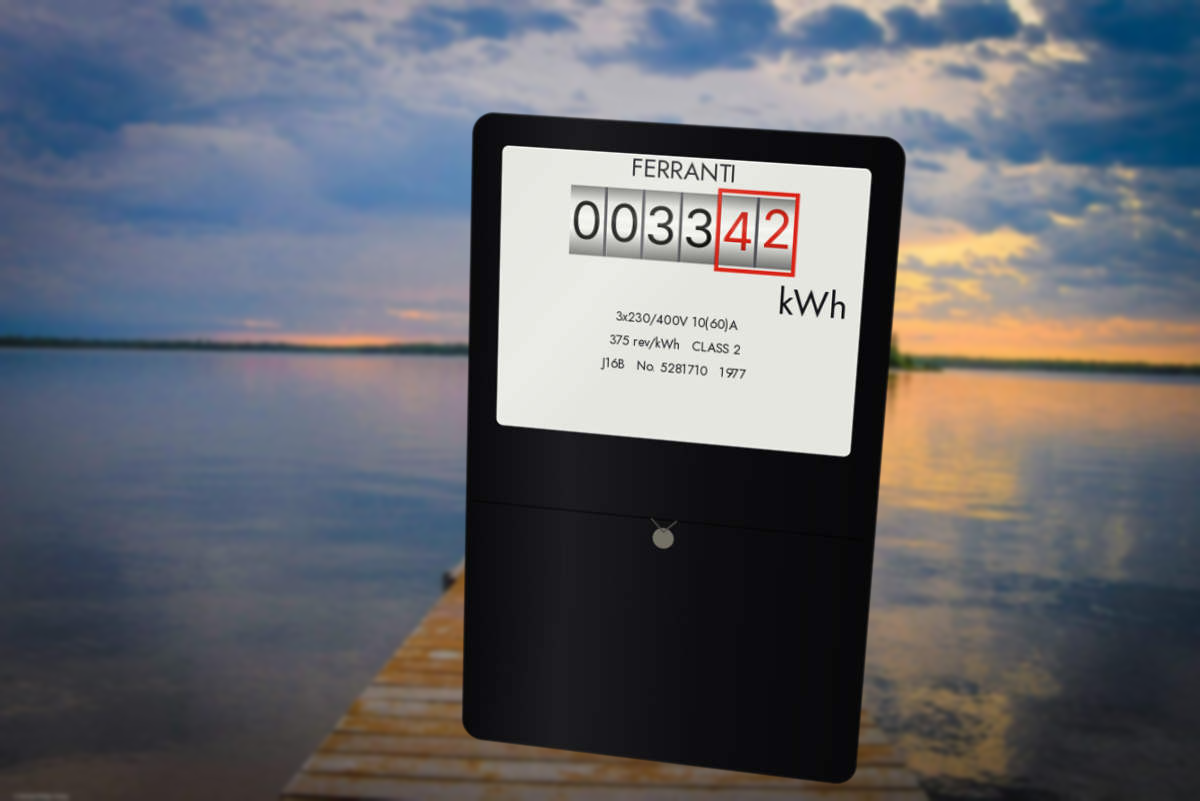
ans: 33.42,kWh
